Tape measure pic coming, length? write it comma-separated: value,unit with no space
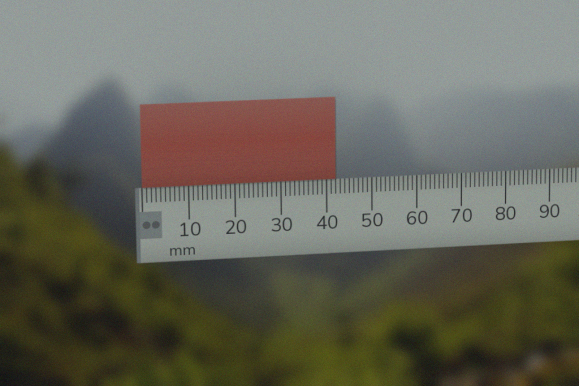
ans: 42,mm
